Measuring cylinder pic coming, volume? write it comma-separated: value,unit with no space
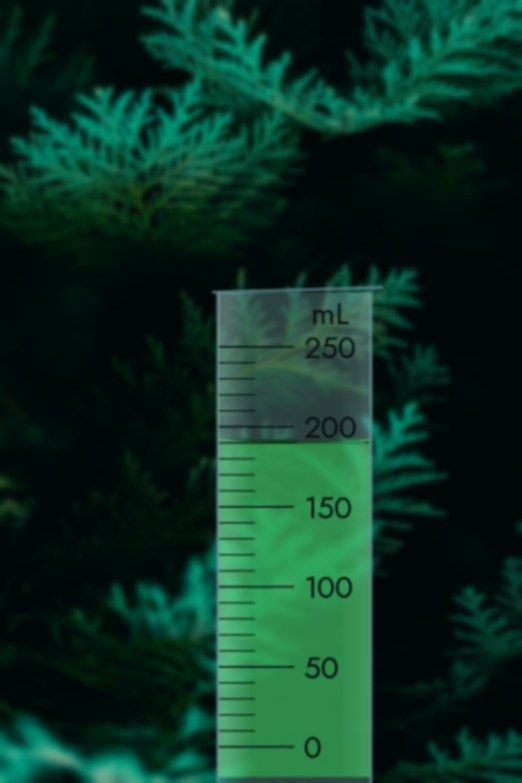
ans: 190,mL
